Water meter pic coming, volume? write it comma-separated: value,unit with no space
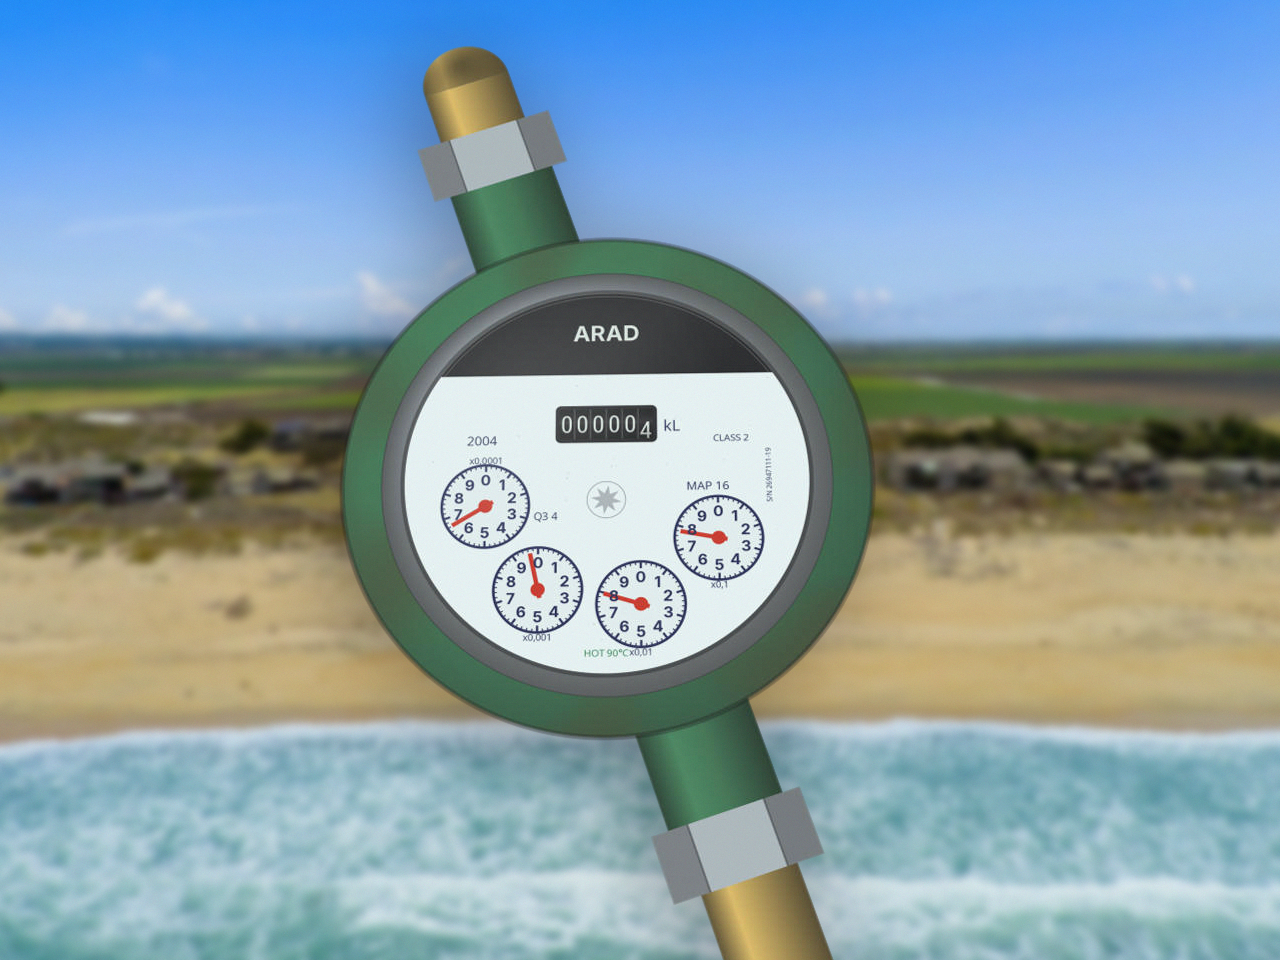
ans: 3.7796,kL
